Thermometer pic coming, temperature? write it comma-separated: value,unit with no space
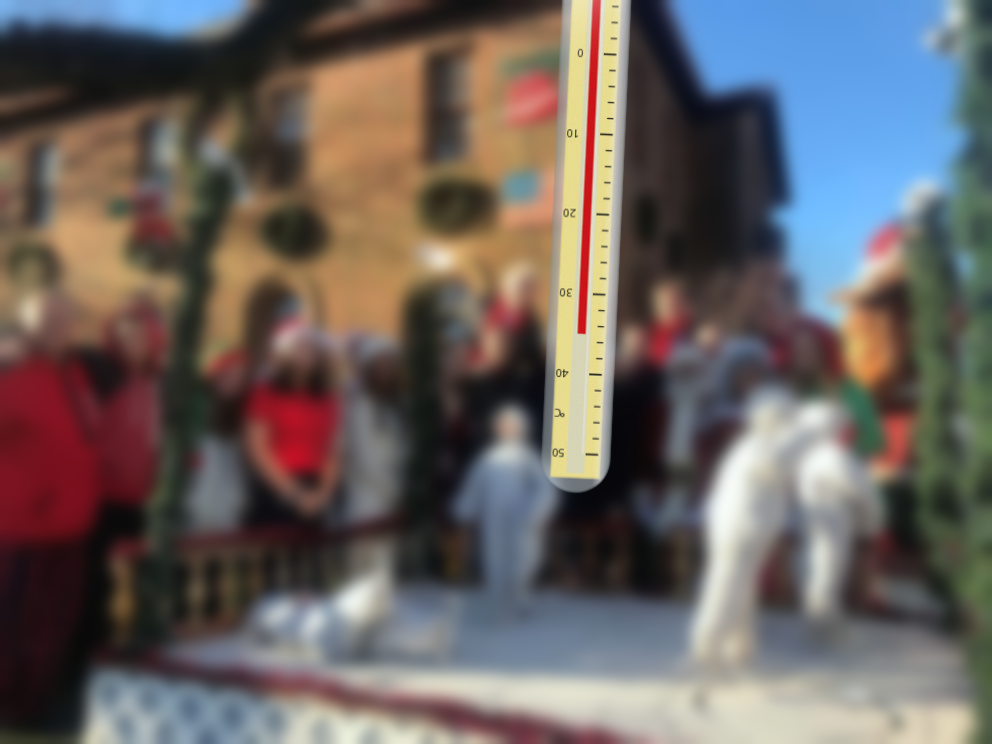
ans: 35,°C
